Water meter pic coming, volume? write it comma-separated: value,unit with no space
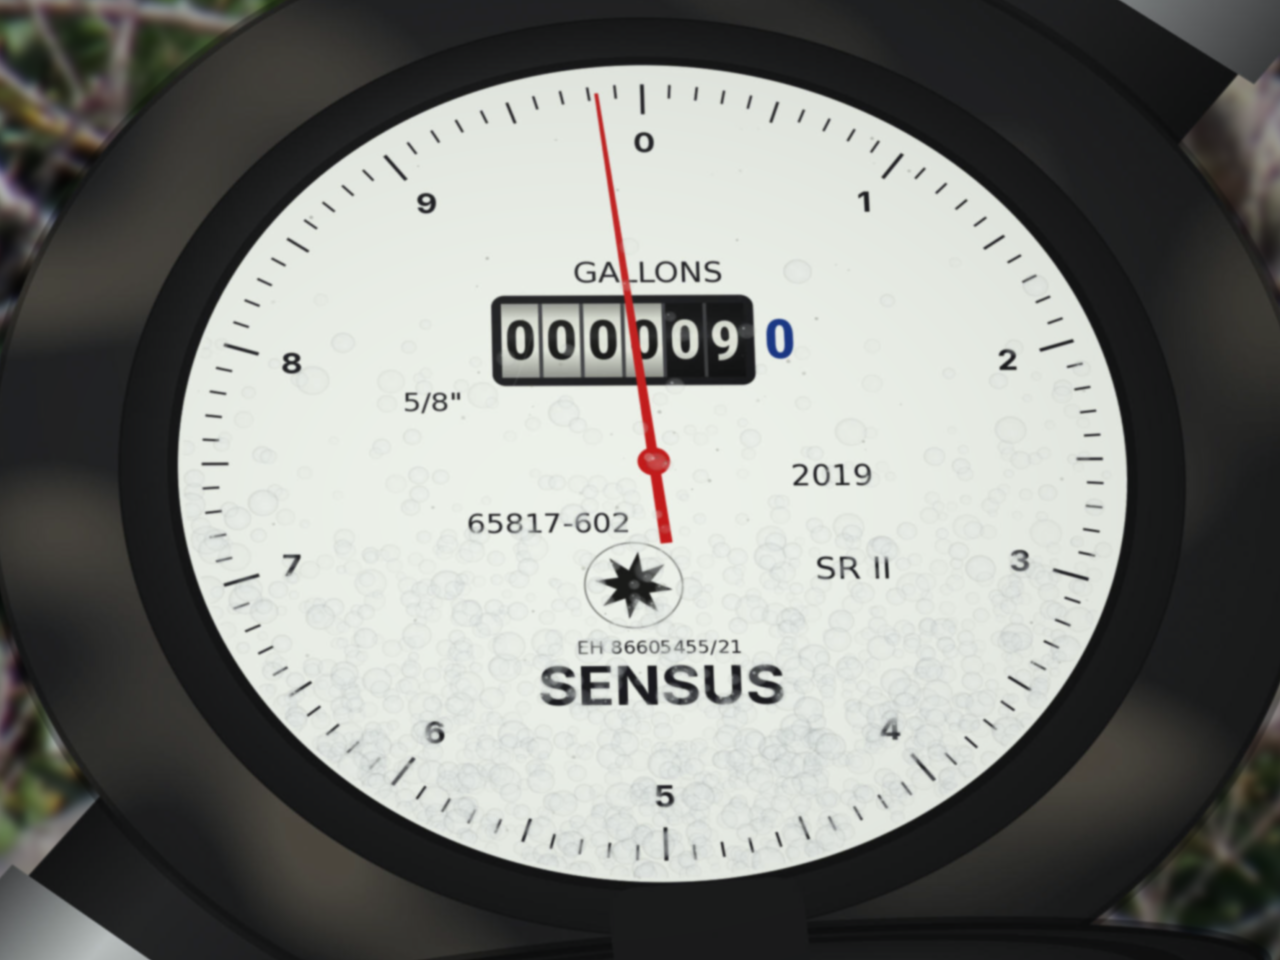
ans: 89.8,gal
